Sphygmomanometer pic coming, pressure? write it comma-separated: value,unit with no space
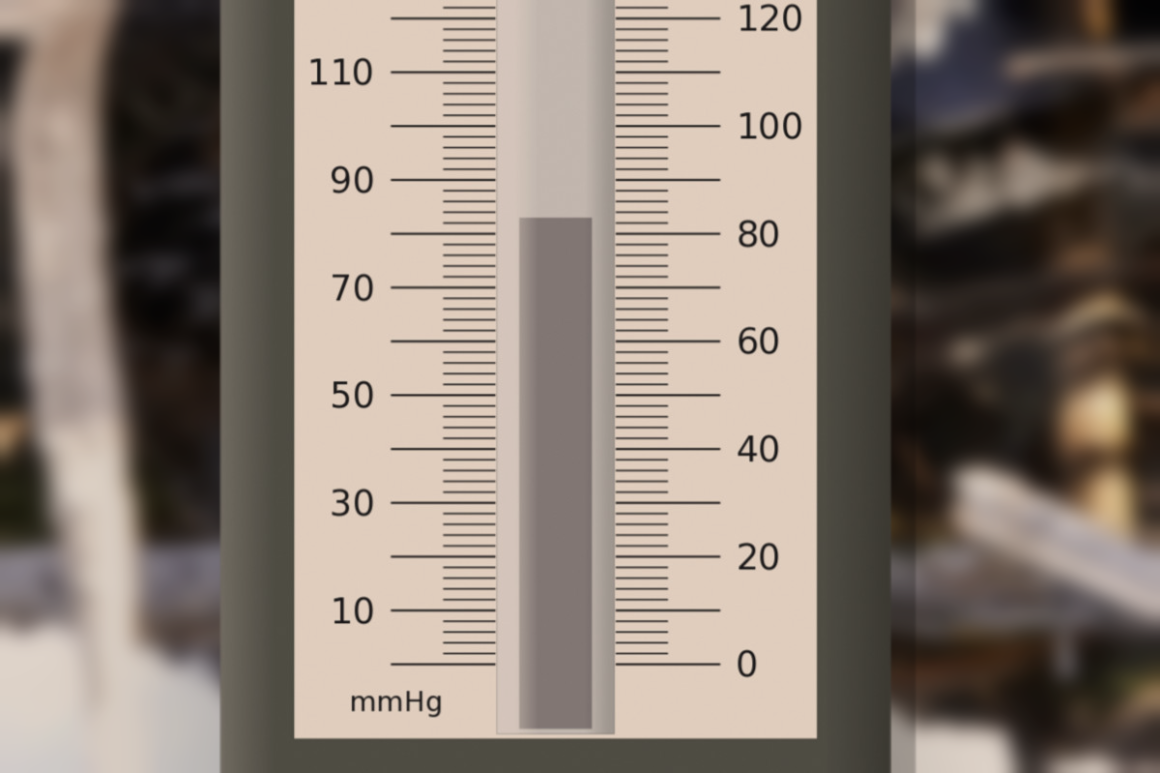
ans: 83,mmHg
